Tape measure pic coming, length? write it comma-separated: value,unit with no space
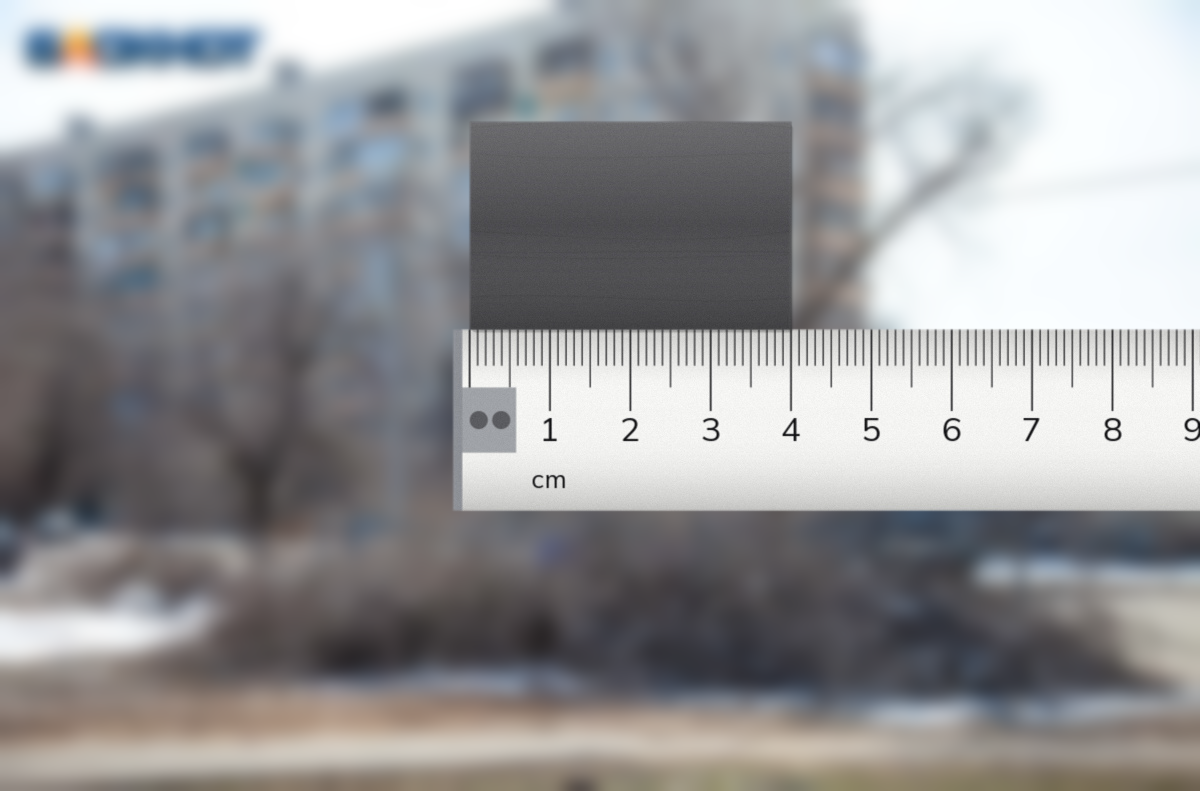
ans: 4,cm
